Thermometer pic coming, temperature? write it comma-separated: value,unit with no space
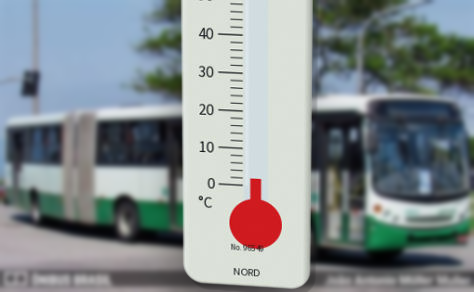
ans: 2,°C
